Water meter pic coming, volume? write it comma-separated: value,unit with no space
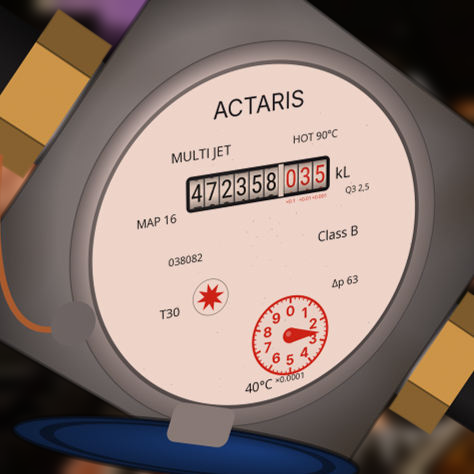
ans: 472358.0352,kL
